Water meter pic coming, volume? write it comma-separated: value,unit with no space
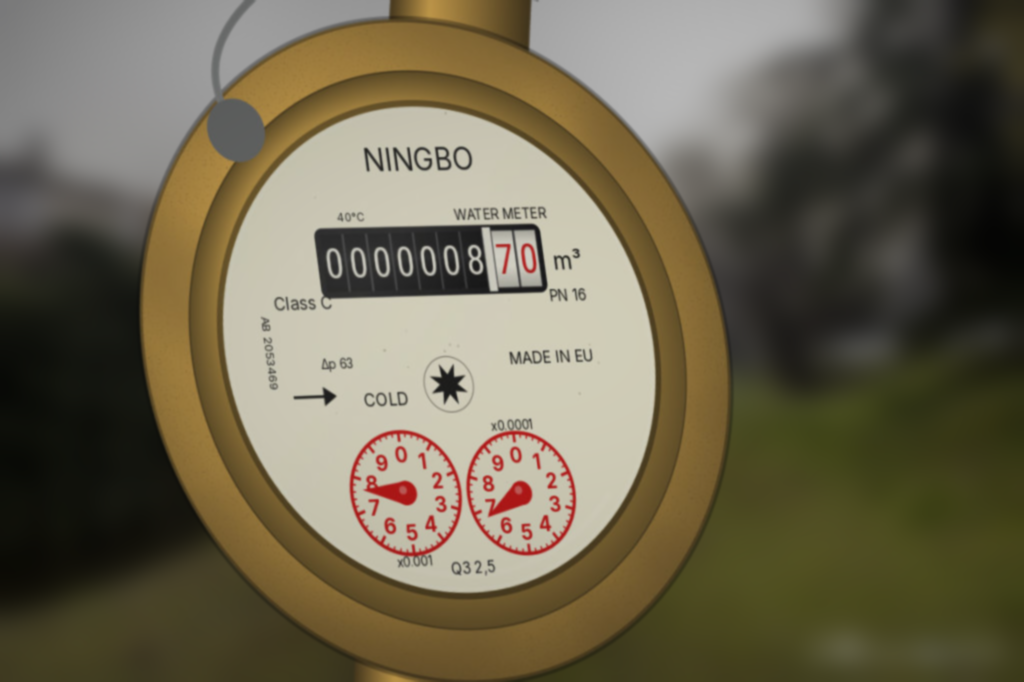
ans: 8.7076,m³
